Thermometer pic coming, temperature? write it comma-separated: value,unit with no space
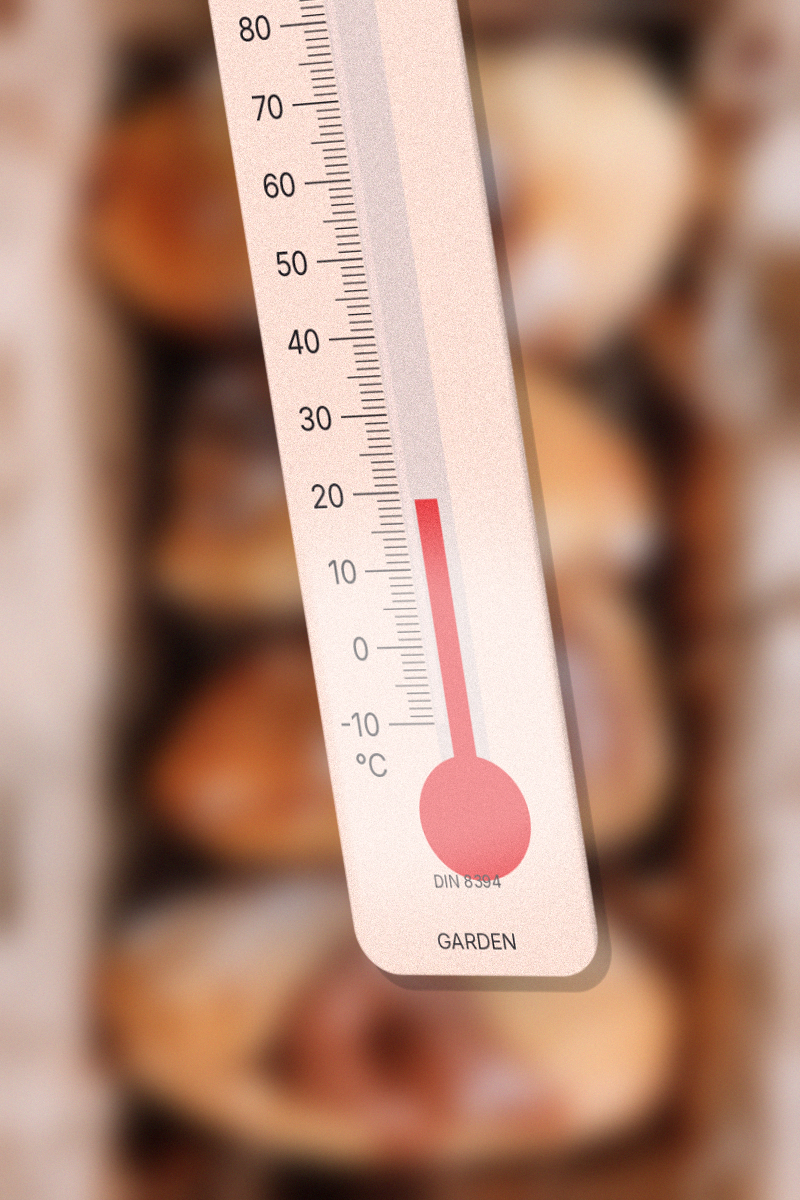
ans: 19,°C
